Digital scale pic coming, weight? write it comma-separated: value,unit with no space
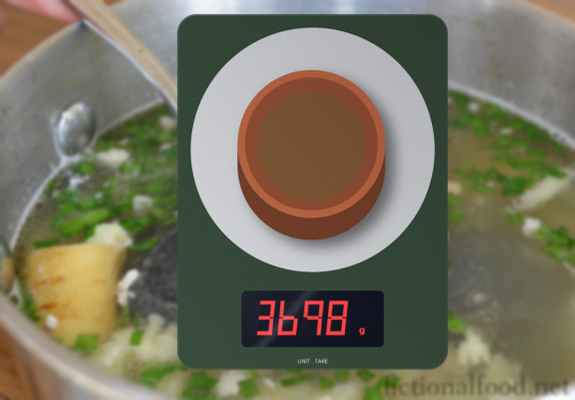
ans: 3698,g
